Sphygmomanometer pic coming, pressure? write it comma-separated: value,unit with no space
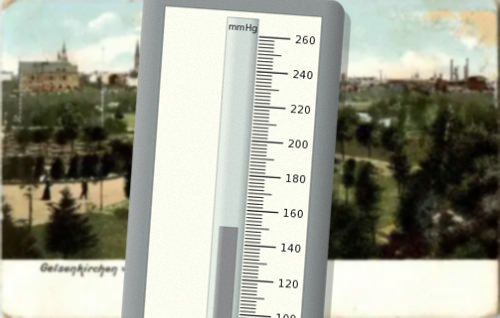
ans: 150,mmHg
